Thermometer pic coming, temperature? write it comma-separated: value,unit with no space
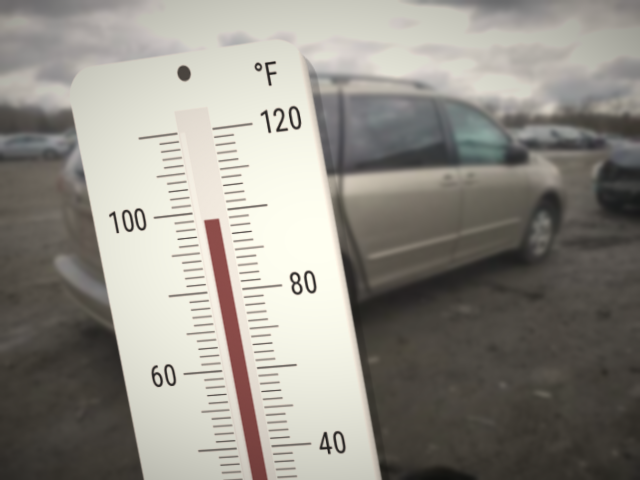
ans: 98,°F
